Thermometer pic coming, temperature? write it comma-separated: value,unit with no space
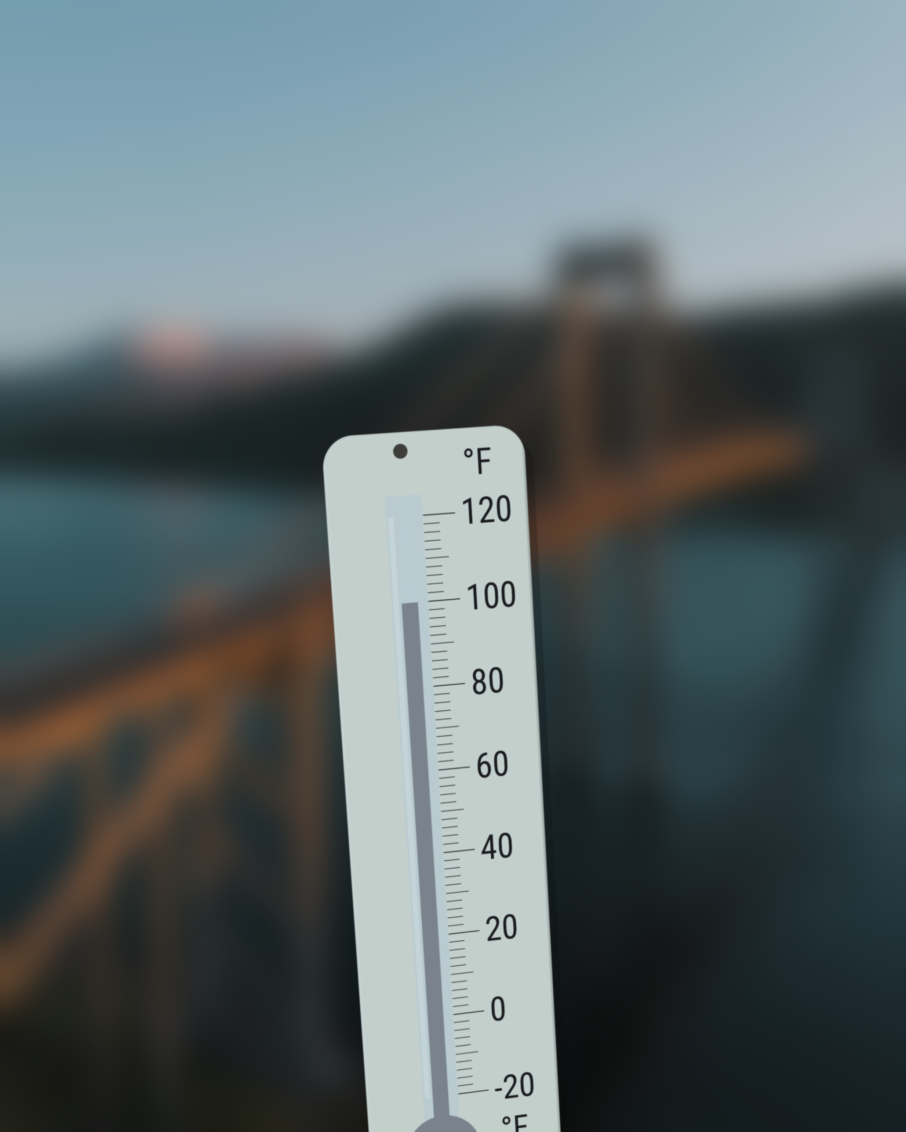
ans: 100,°F
